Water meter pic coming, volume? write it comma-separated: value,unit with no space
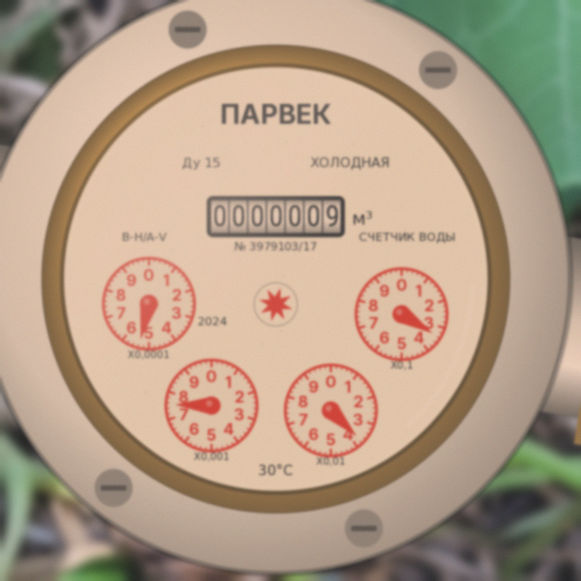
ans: 9.3375,m³
